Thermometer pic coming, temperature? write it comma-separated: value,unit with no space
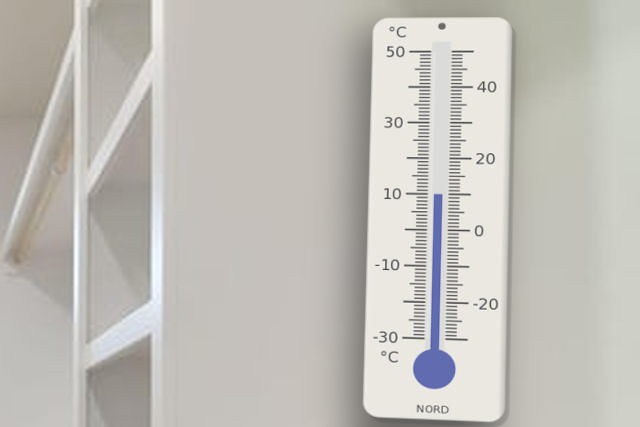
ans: 10,°C
